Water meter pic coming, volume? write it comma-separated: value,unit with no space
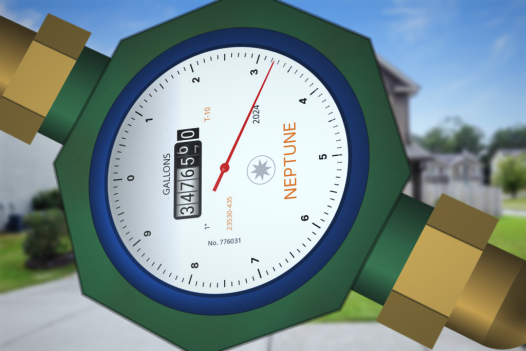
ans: 3476563.2,gal
